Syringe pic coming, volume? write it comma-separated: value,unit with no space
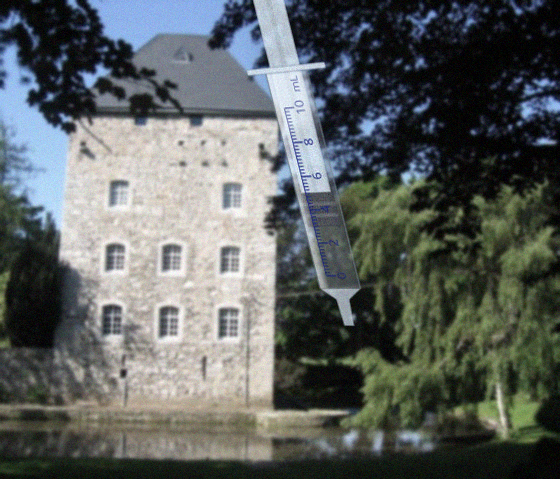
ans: 3,mL
